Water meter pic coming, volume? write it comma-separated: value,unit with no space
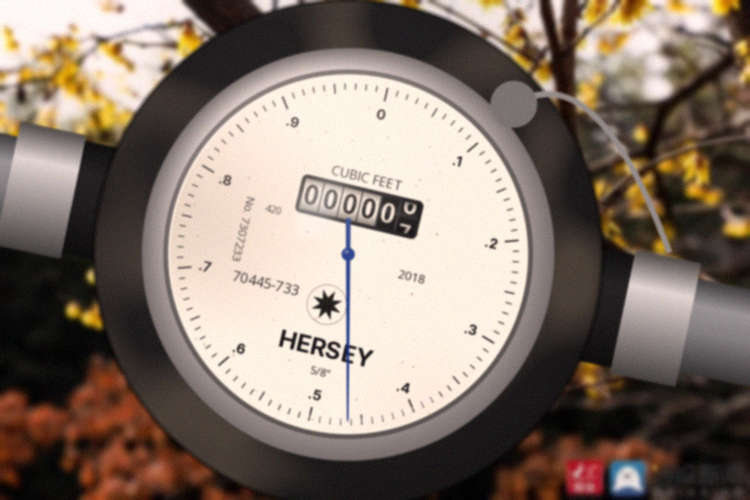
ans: 6.46,ft³
